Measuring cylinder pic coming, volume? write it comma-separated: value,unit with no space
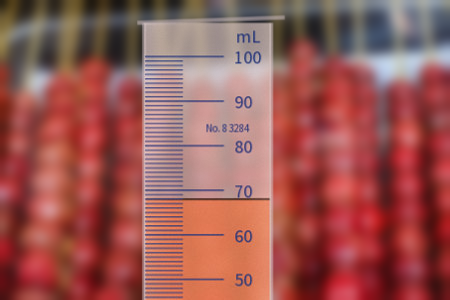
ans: 68,mL
